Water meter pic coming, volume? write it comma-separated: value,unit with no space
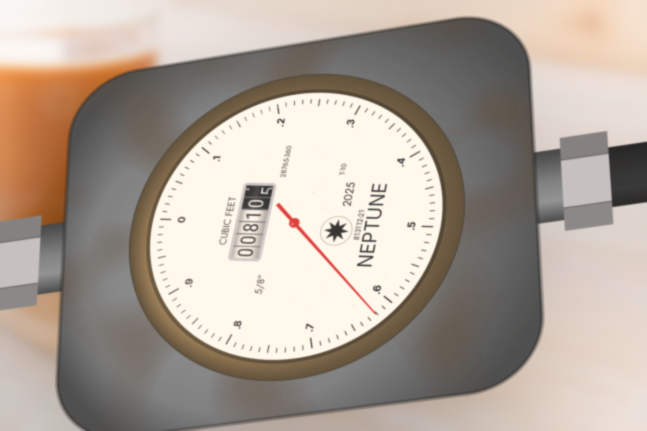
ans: 8104.62,ft³
